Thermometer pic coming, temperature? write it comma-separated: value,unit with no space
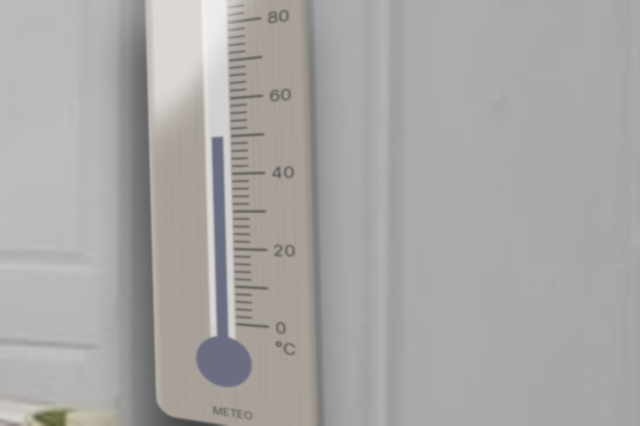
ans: 50,°C
